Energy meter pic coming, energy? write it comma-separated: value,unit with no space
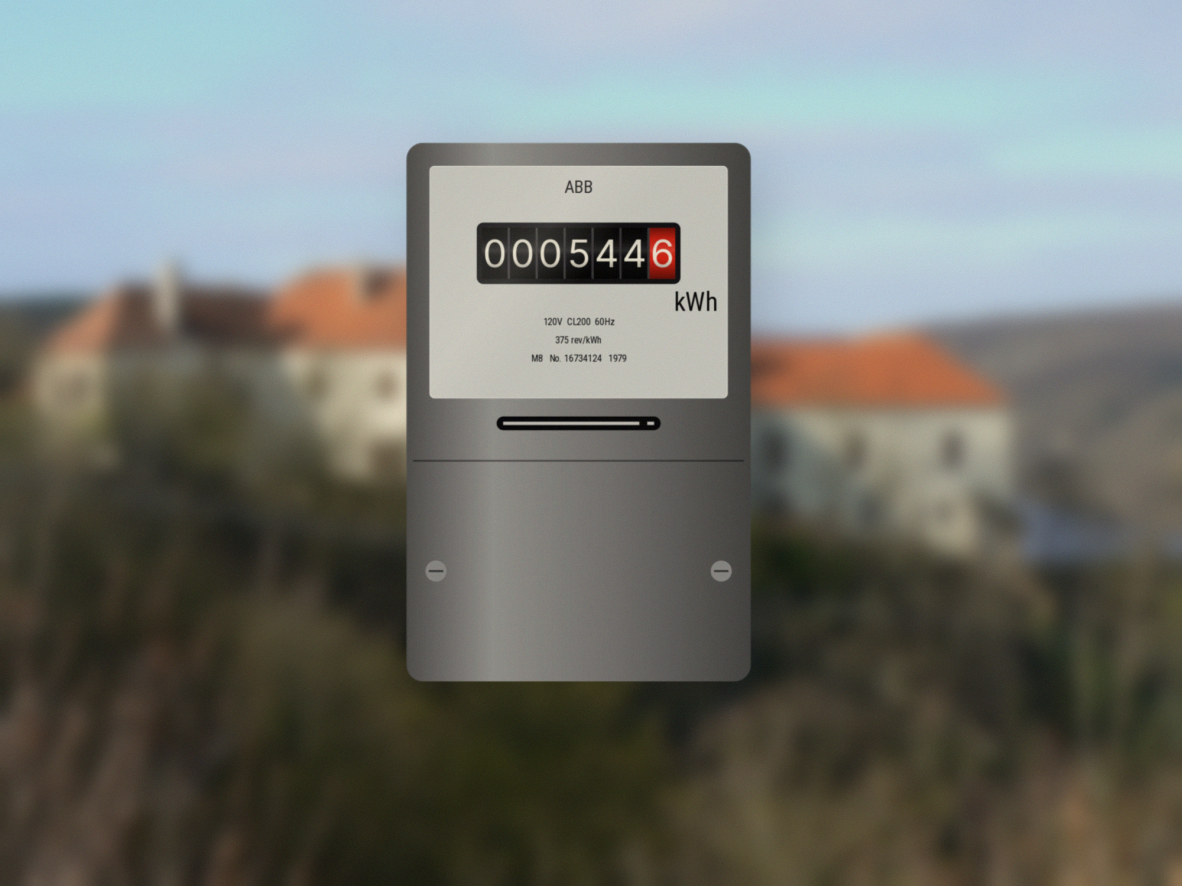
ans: 544.6,kWh
